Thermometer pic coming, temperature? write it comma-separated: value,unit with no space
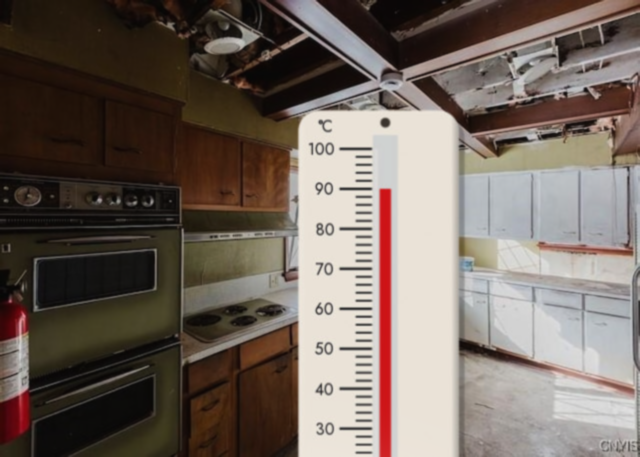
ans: 90,°C
